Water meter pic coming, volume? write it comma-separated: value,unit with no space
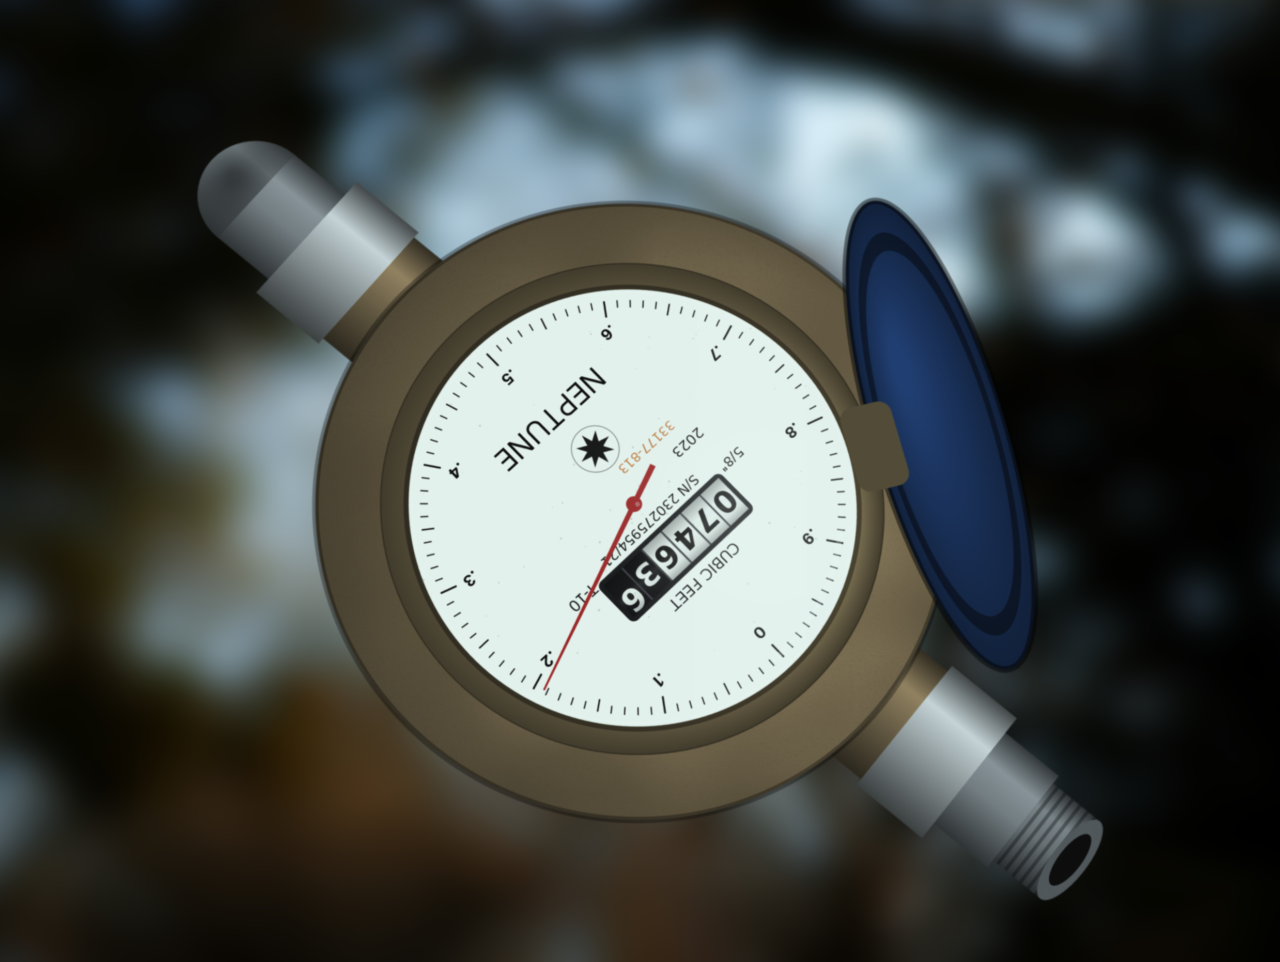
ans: 74636.19,ft³
